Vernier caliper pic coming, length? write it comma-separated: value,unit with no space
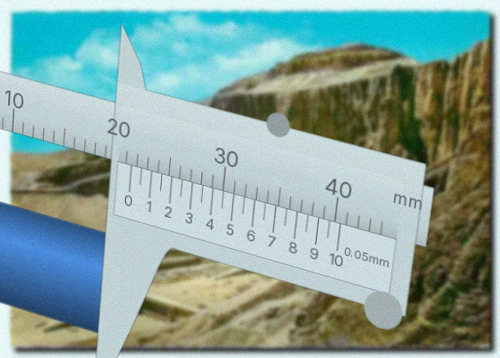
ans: 21.5,mm
